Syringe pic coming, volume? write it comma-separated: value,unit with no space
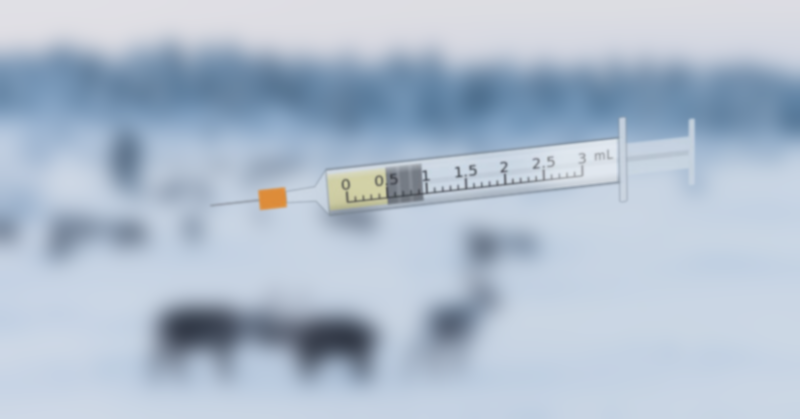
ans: 0.5,mL
